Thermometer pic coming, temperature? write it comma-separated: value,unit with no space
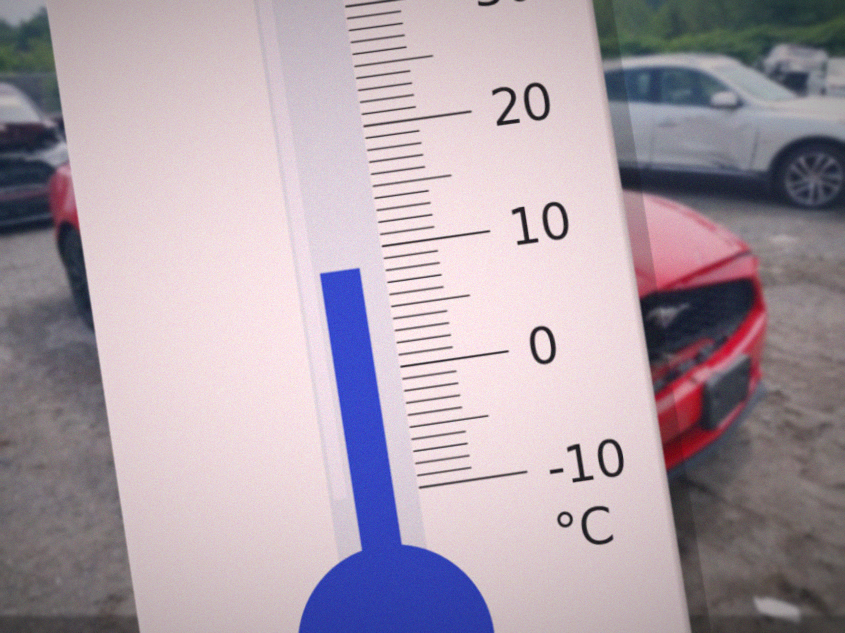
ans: 8.5,°C
